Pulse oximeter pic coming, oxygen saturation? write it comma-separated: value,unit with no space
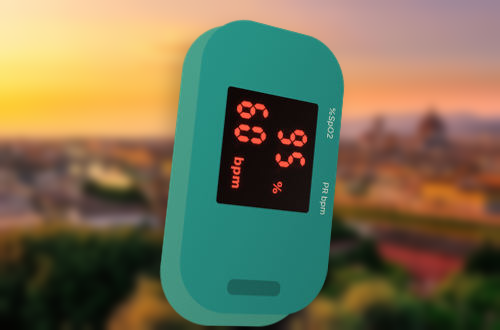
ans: 95,%
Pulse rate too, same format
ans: 60,bpm
